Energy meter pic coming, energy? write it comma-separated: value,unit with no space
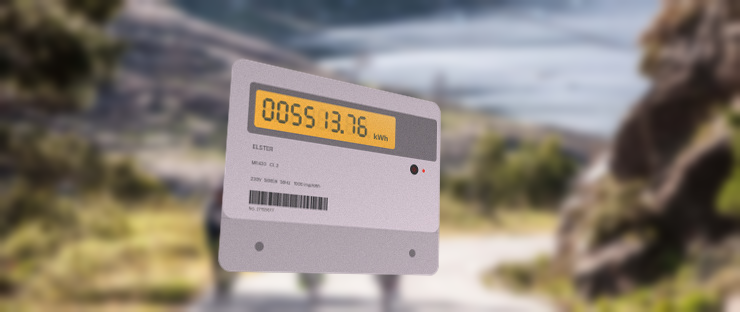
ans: 5513.76,kWh
